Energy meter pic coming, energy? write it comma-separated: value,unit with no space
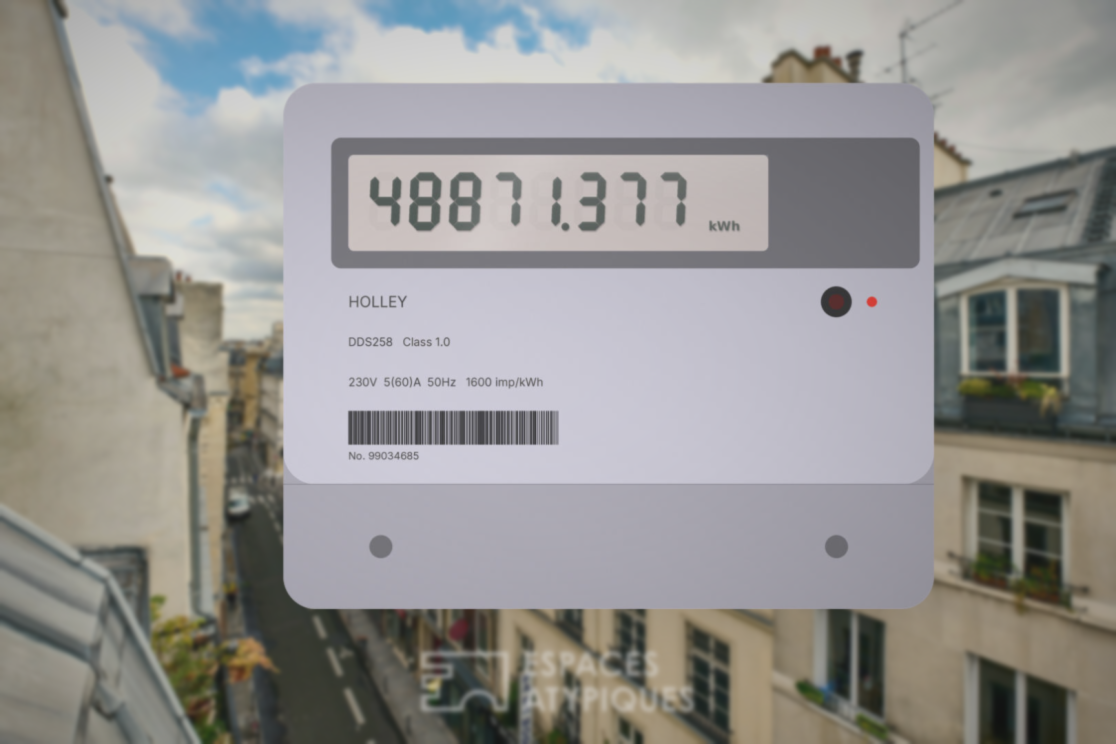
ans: 48871.377,kWh
